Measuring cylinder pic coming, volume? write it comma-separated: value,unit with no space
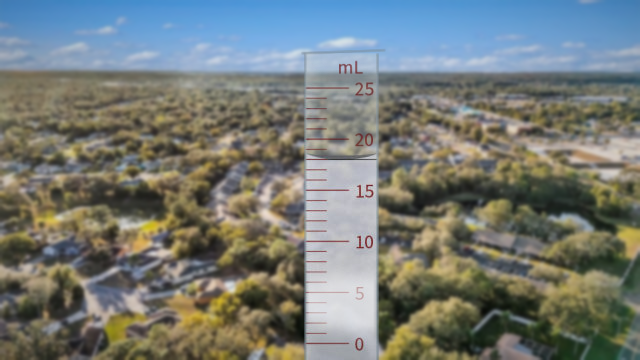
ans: 18,mL
